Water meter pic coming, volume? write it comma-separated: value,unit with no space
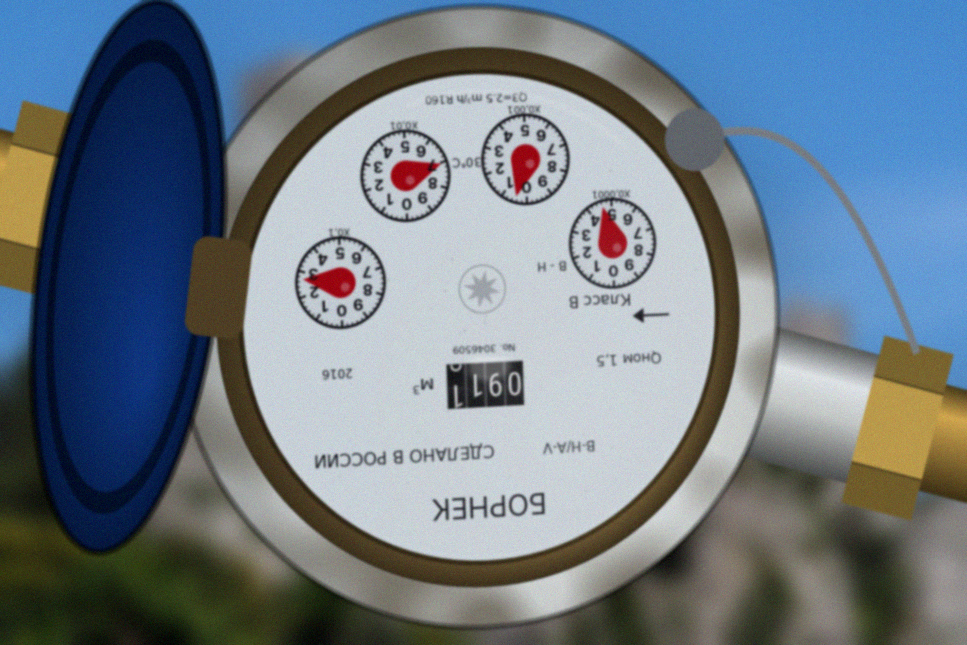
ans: 911.2704,m³
